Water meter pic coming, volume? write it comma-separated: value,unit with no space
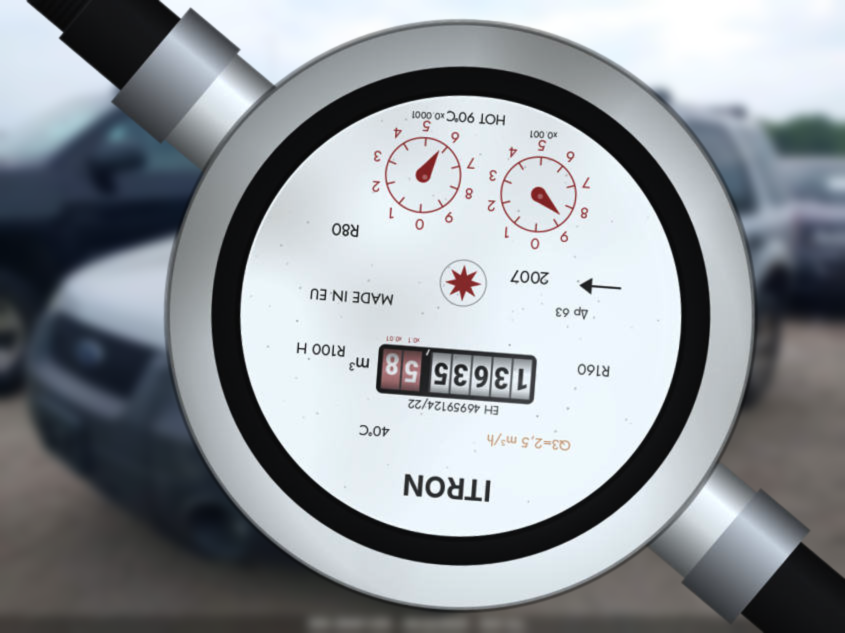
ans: 13635.5785,m³
